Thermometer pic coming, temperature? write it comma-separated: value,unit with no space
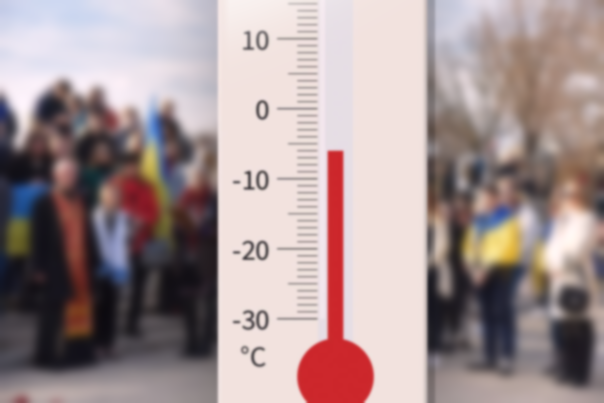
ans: -6,°C
